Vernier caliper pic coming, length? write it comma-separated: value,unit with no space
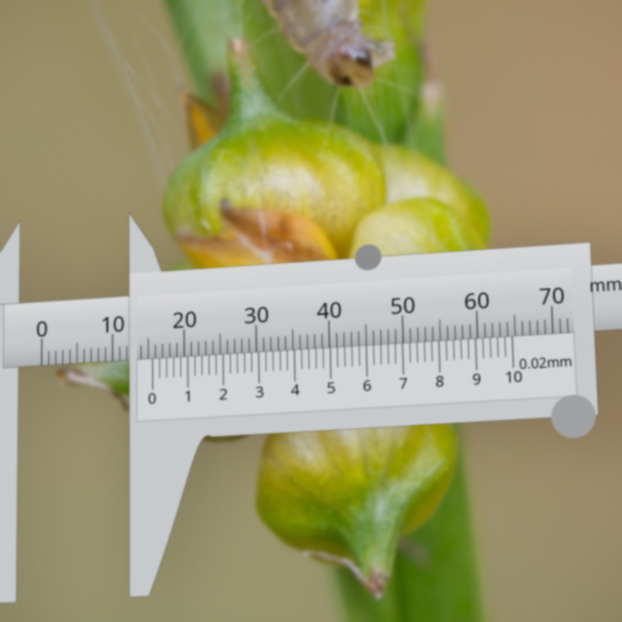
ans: 15.6,mm
